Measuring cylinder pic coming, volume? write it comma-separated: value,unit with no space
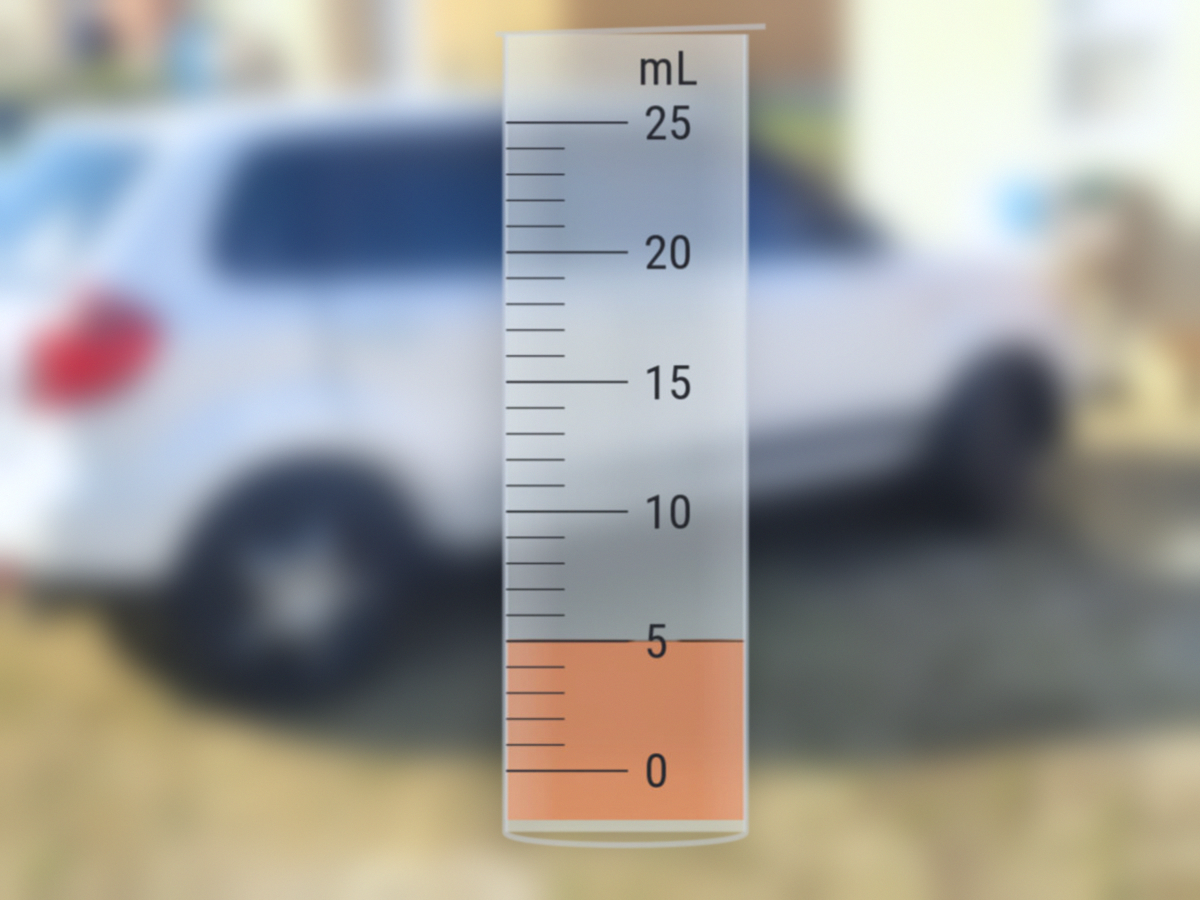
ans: 5,mL
